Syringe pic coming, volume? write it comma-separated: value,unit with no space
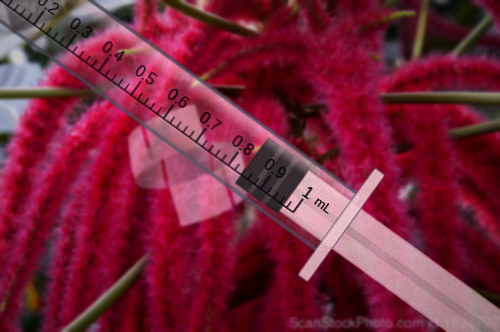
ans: 0.84,mL
